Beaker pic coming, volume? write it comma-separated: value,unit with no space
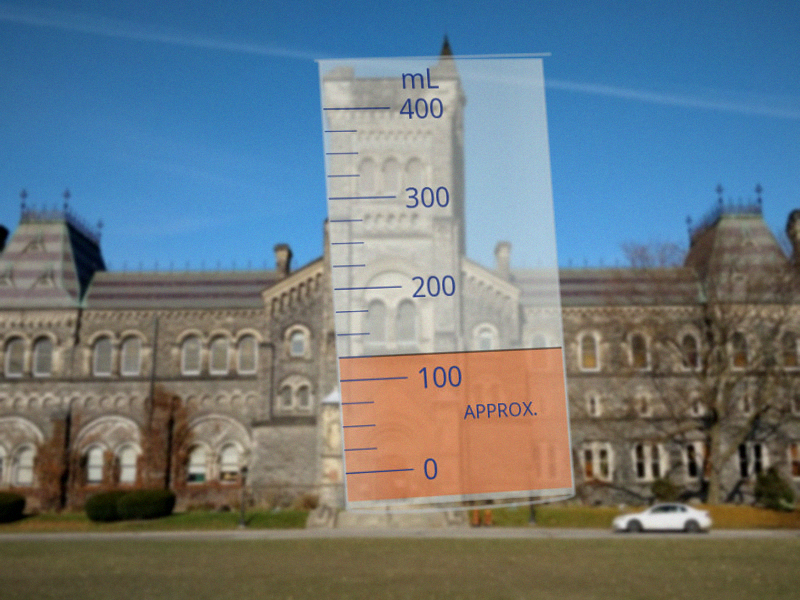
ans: 125,mL
